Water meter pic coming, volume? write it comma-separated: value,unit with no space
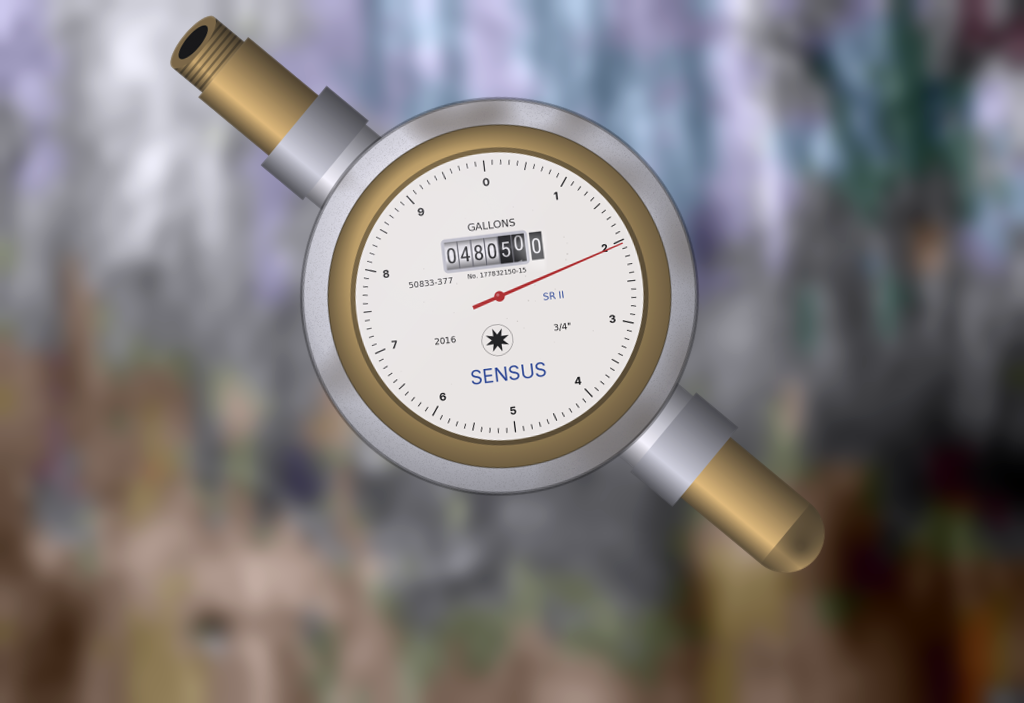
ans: 480502.0,gal
